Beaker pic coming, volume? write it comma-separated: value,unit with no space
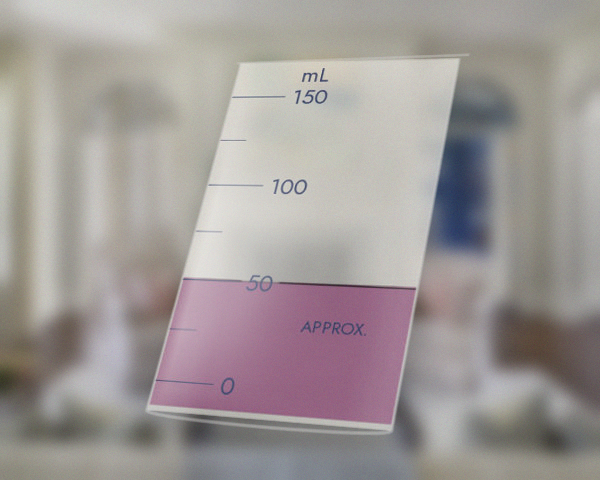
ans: 50,mL
